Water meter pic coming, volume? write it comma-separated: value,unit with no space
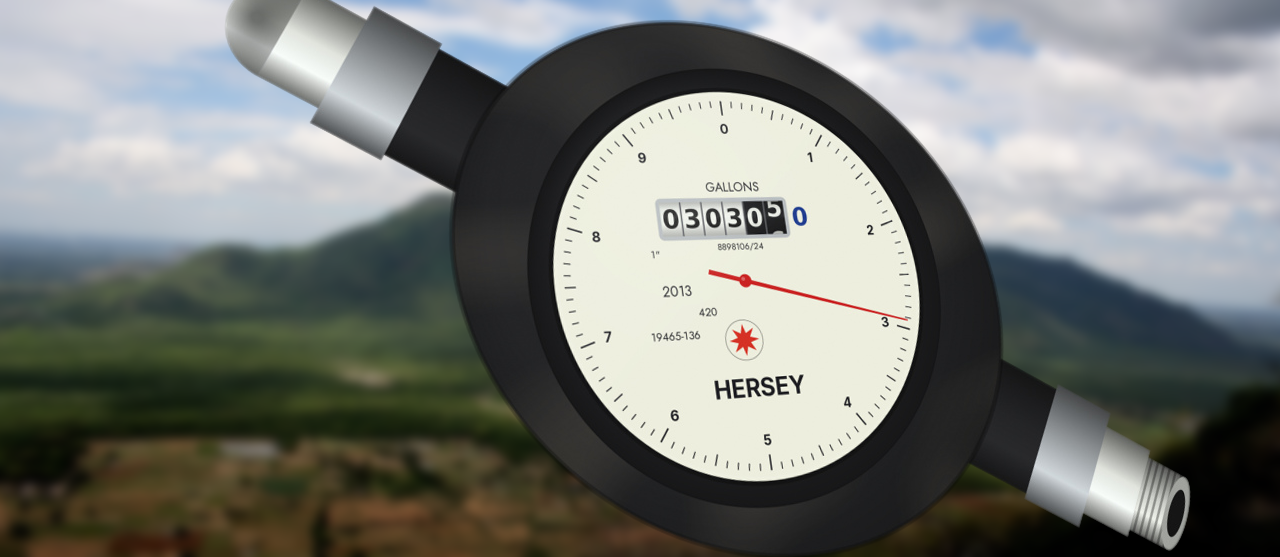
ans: 303052.9,gal
